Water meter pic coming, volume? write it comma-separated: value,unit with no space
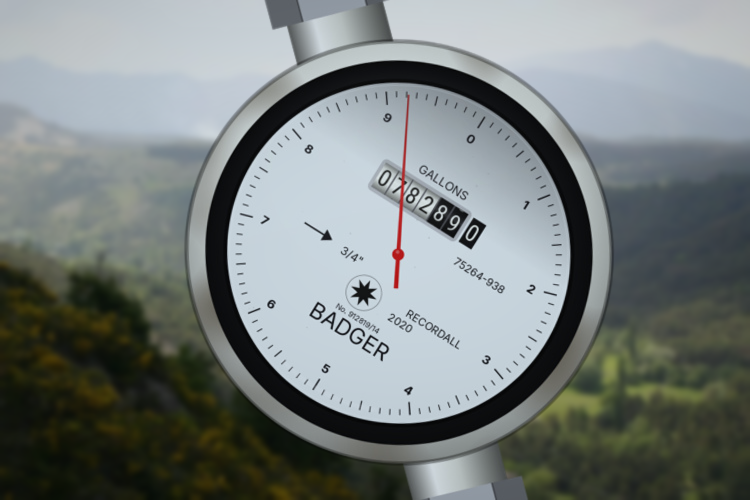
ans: 782889.2,gal
